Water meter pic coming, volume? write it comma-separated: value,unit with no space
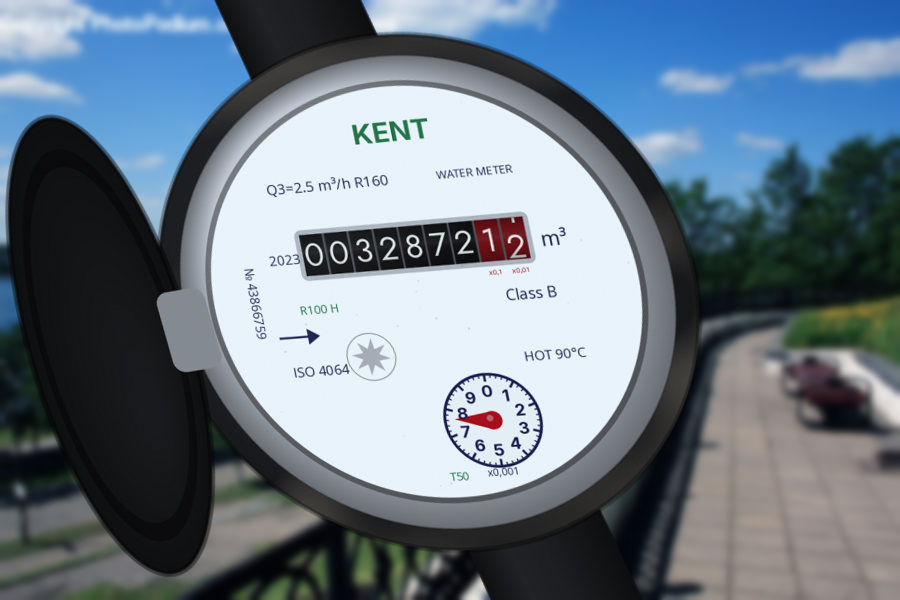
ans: 32872.117,m³
